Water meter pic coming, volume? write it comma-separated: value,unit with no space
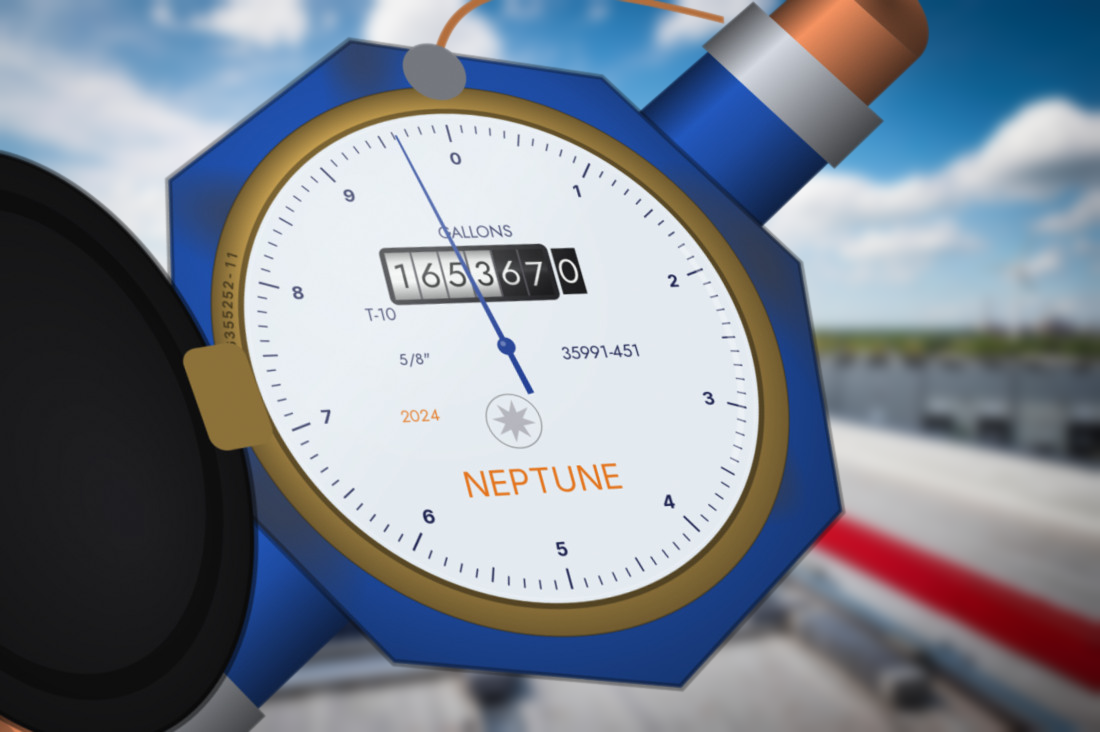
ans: 1653669.6,gal
